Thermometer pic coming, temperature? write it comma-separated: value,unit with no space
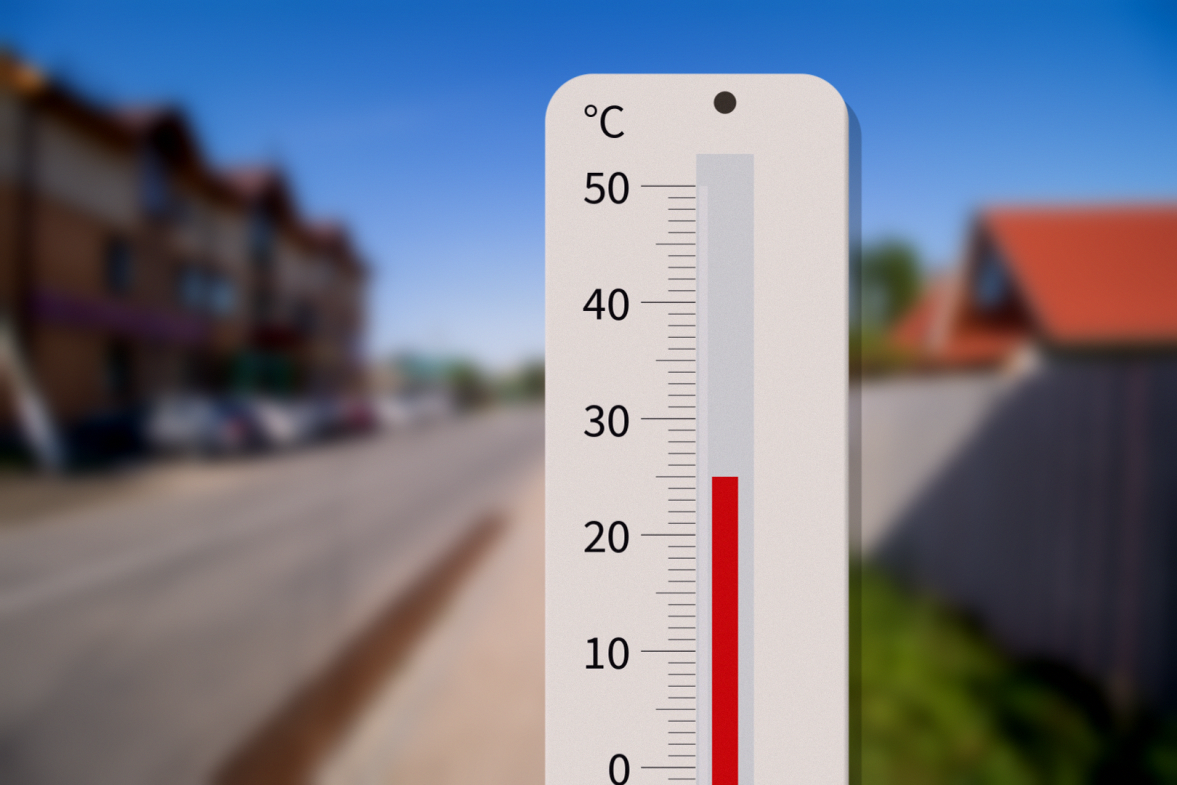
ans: 25,°C
